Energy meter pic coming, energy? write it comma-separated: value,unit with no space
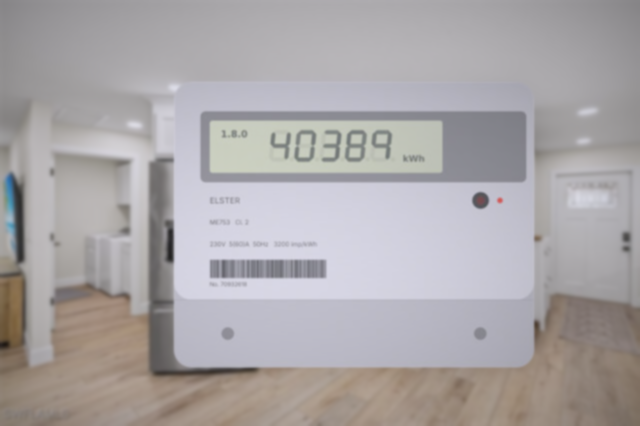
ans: 40389,kWh
